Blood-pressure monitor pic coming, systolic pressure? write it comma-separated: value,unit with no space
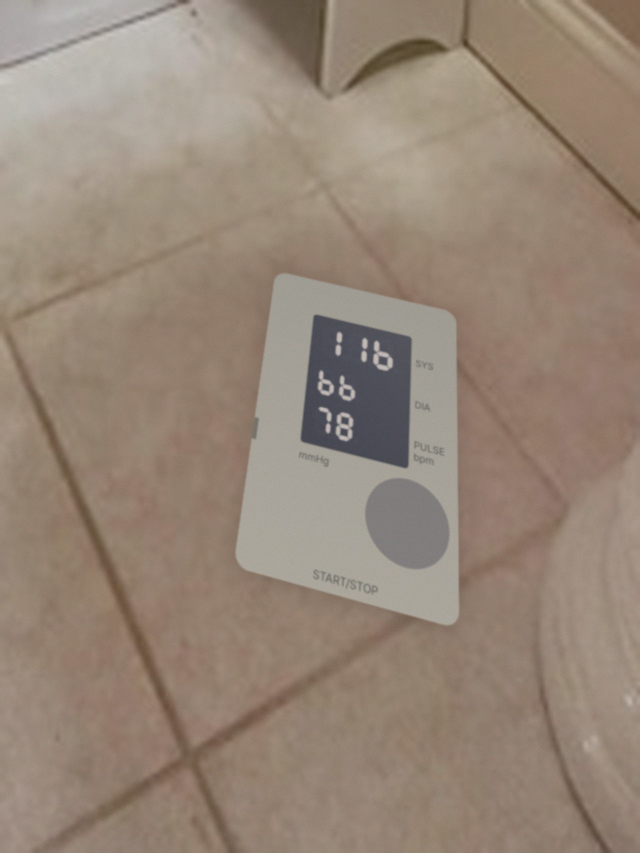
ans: 116,mmHg
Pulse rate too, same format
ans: 78,bpm
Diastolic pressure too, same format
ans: 66,mmHg
